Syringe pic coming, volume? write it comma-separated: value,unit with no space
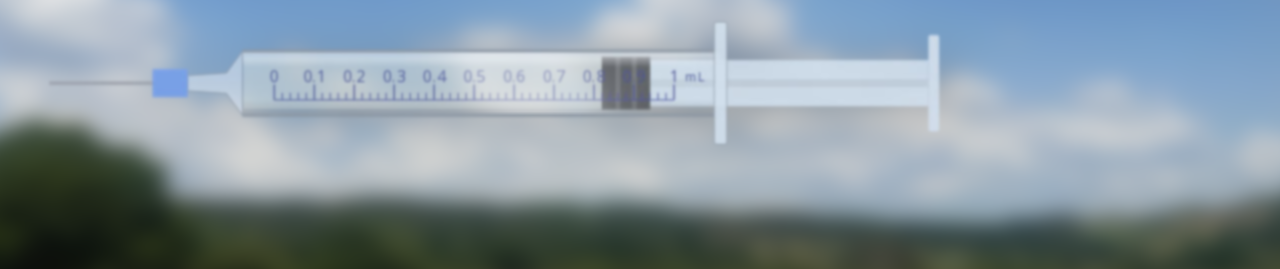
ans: 0.82,mL
